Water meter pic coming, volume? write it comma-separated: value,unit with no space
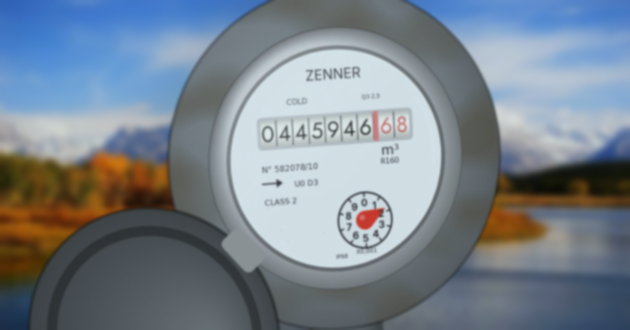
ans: 445946.681,m³
